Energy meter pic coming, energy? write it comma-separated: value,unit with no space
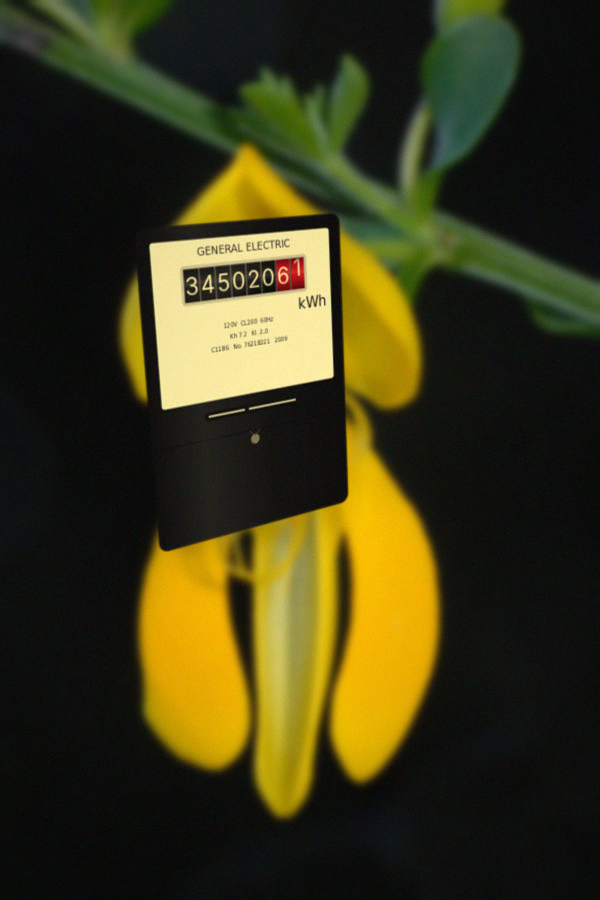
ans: 345020.61,kWh
